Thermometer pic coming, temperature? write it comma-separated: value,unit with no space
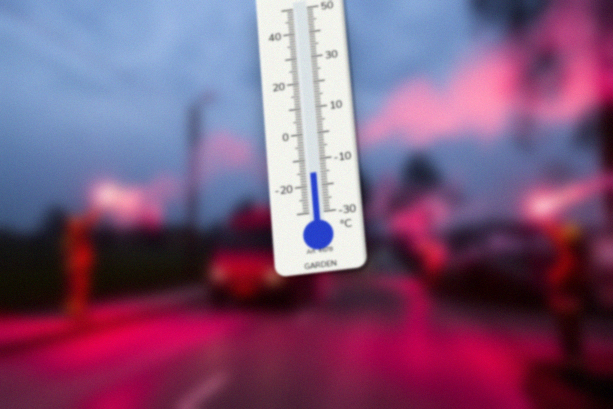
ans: -15,°C
